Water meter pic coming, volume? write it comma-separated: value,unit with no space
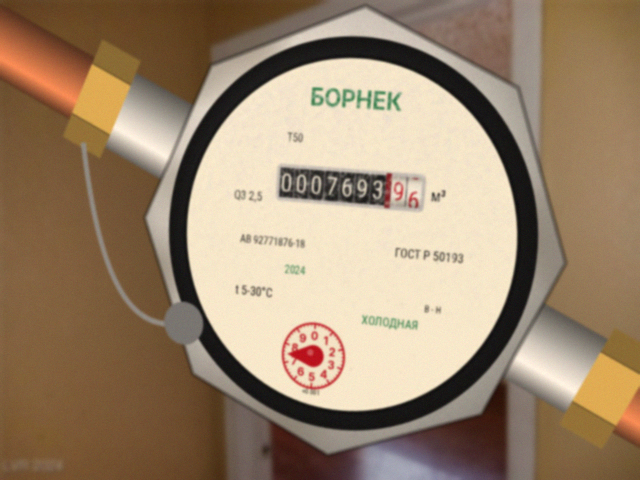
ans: 7693.957,m³
